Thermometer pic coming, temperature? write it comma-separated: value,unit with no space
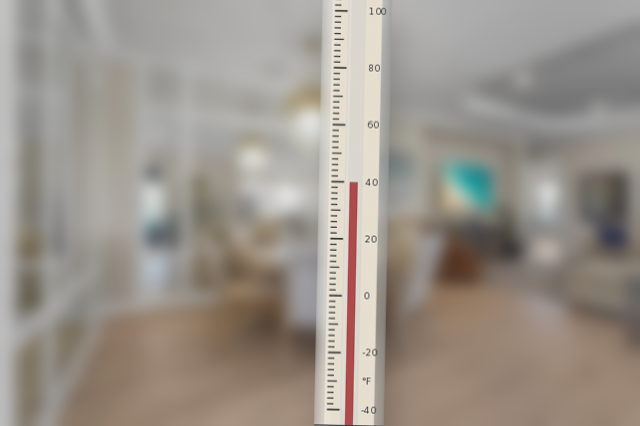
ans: 40,°F
